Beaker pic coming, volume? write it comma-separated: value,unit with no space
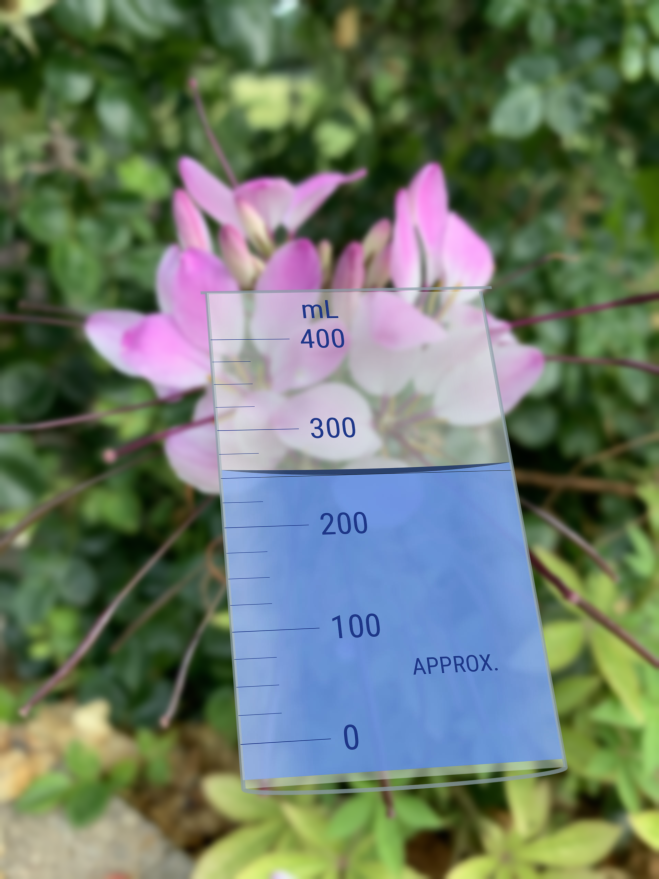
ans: 250,mL
